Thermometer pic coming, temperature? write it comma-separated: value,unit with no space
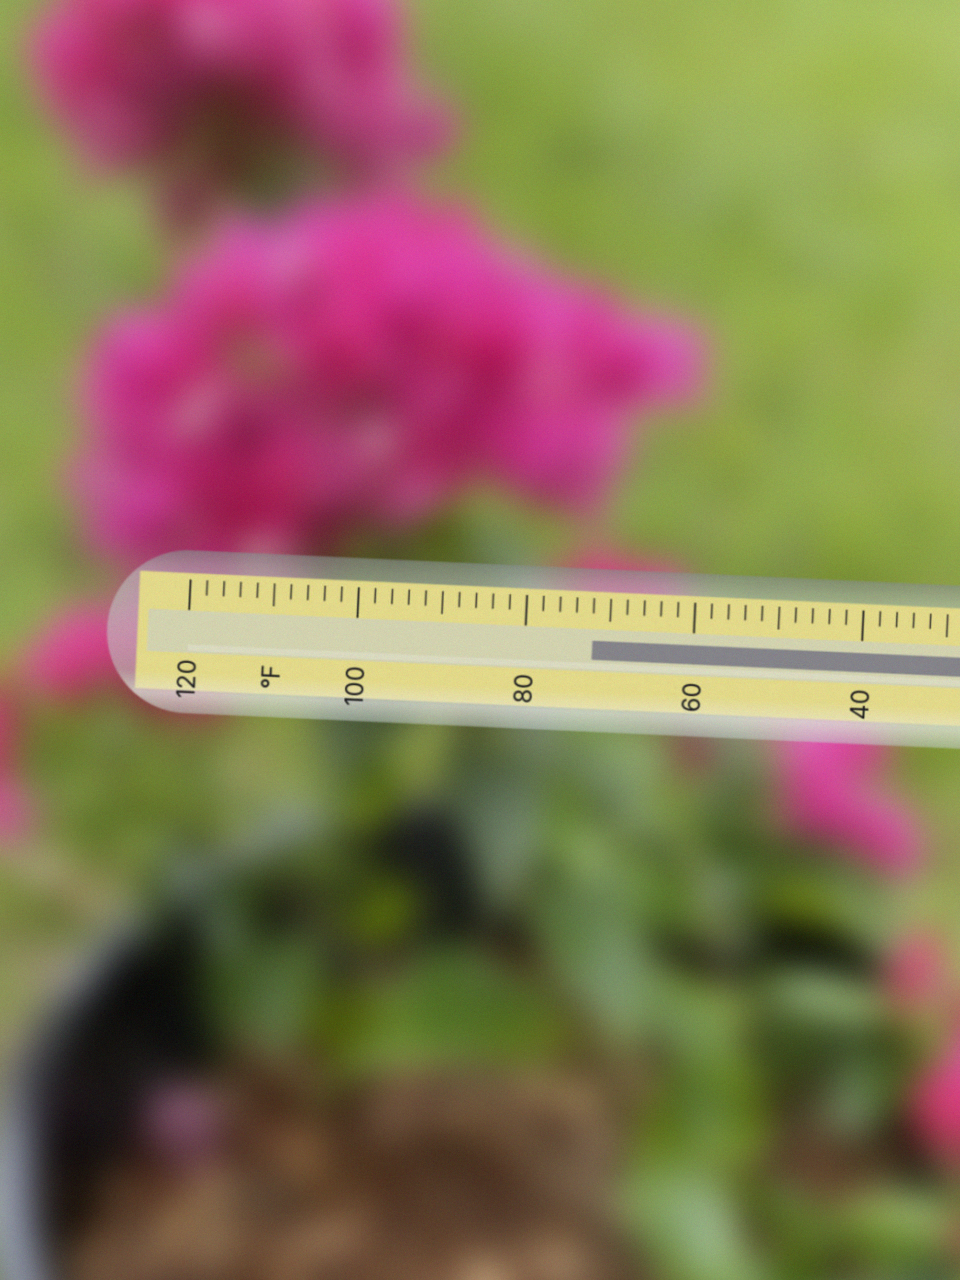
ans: 72,°F
